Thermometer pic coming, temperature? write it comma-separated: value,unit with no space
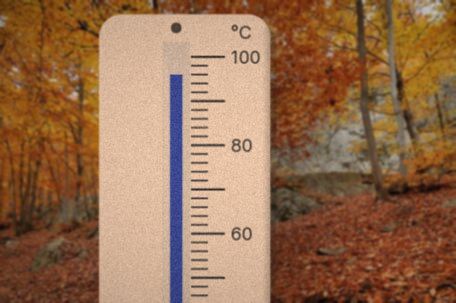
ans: 96,°C
